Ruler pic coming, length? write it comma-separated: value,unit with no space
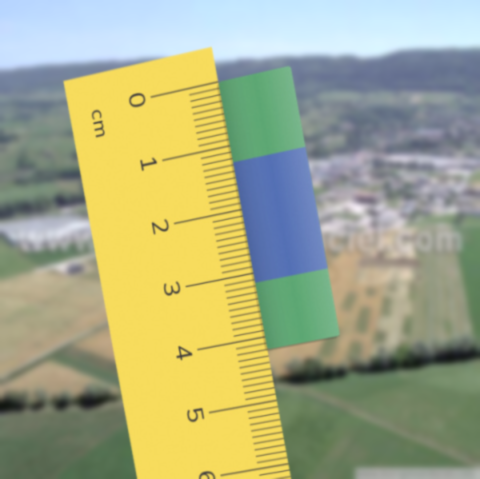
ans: 4.2,cm
